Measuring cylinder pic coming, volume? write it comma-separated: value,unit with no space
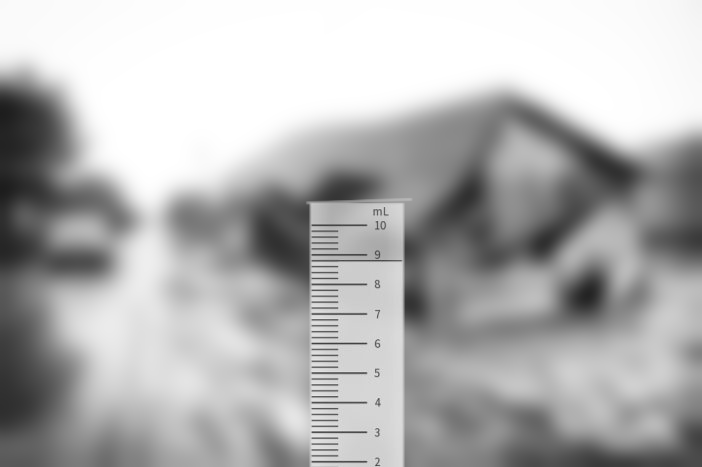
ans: 8.8,mL
